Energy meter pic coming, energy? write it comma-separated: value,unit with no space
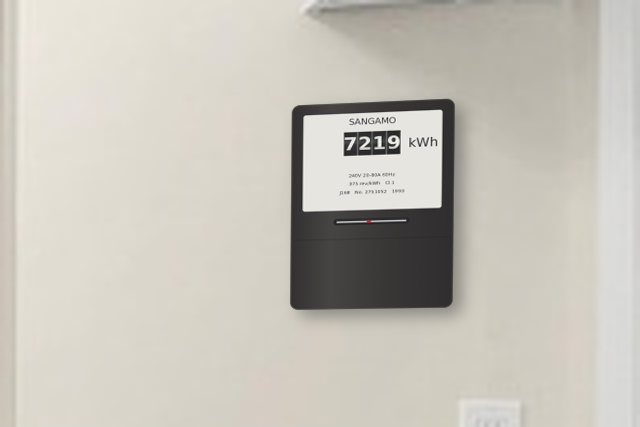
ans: 7219,kWh
